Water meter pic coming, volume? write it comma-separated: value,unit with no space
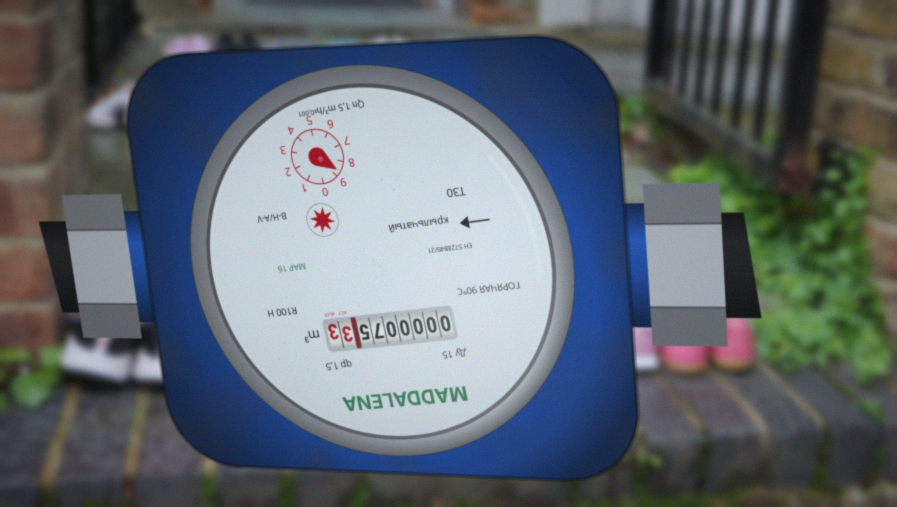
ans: 75.328,m³
